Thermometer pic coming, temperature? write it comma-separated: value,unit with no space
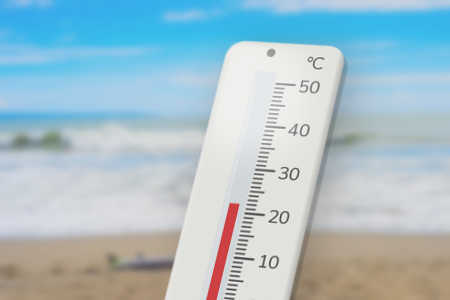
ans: 22,°C
